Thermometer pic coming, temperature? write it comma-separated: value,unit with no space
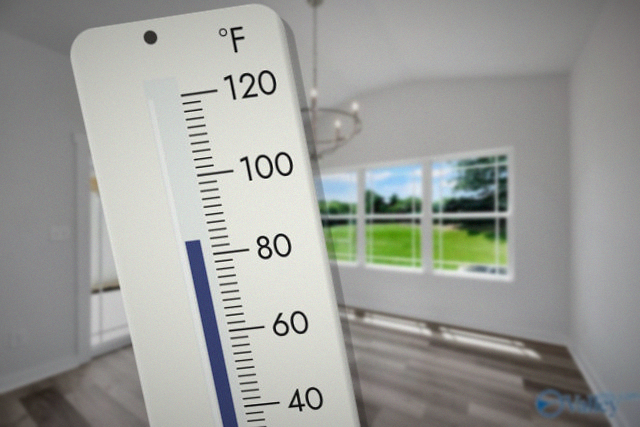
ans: 84,°F
